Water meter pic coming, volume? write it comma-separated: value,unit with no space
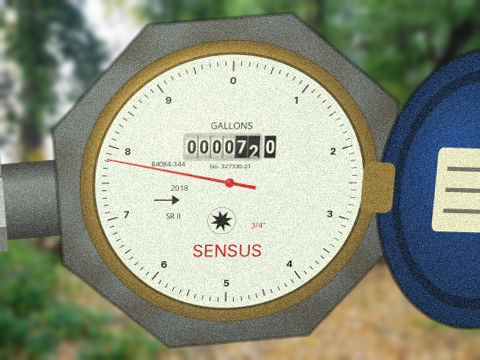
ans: 717.8,gal
